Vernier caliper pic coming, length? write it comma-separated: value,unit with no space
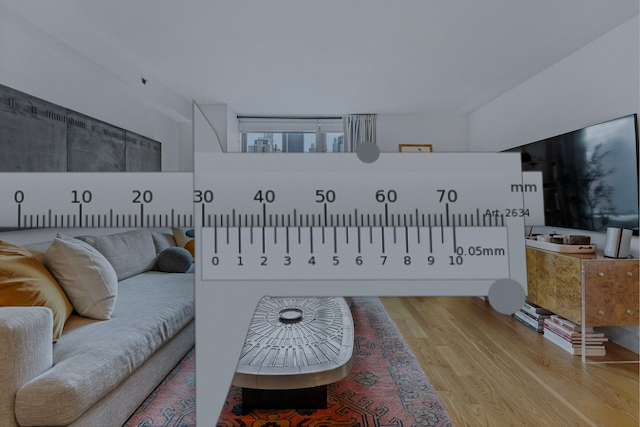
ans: 32.0,mm
